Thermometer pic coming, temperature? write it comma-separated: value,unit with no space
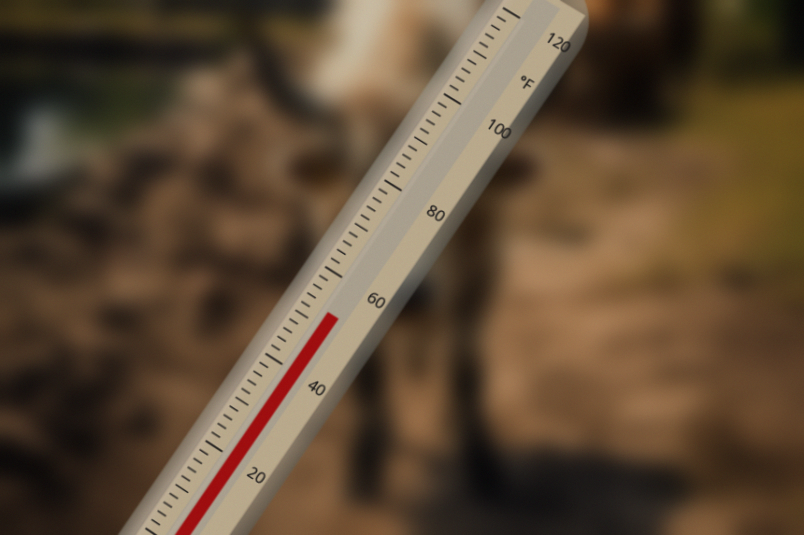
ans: 53,°F
